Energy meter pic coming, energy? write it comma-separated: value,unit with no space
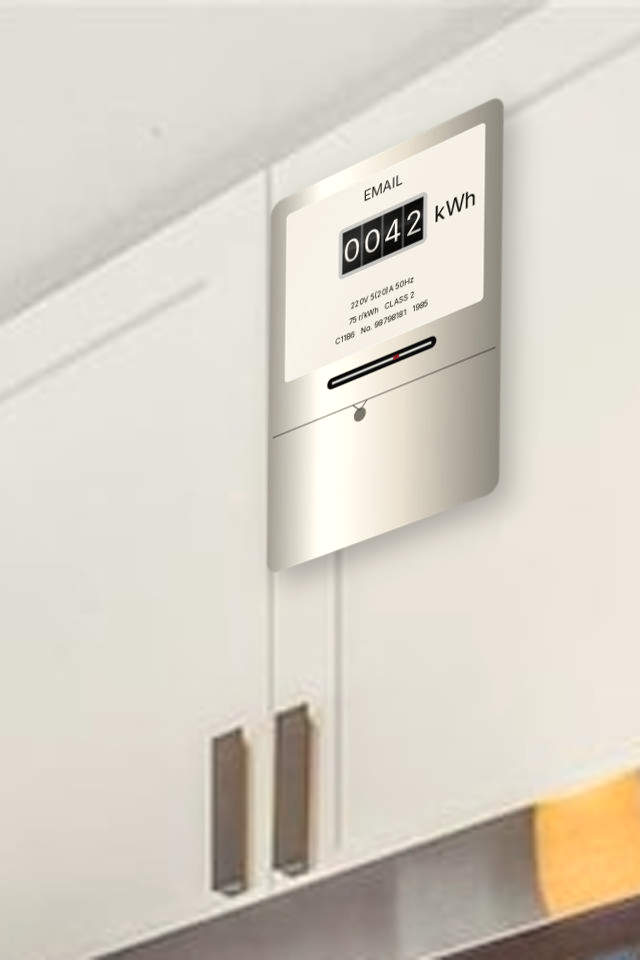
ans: 42,kWh
